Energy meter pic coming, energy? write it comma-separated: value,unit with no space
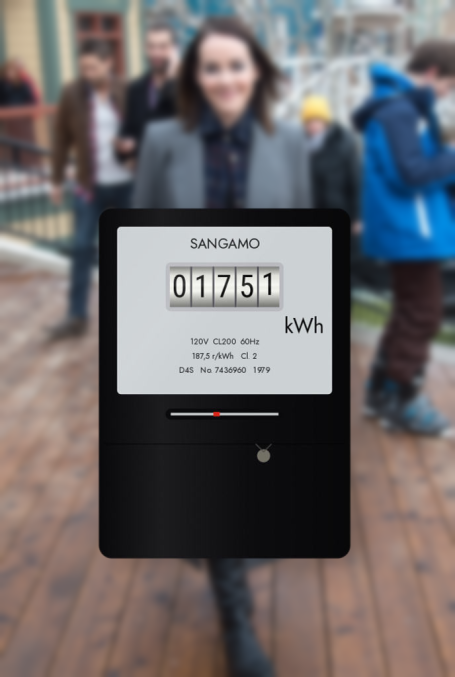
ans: 1751,kWh
